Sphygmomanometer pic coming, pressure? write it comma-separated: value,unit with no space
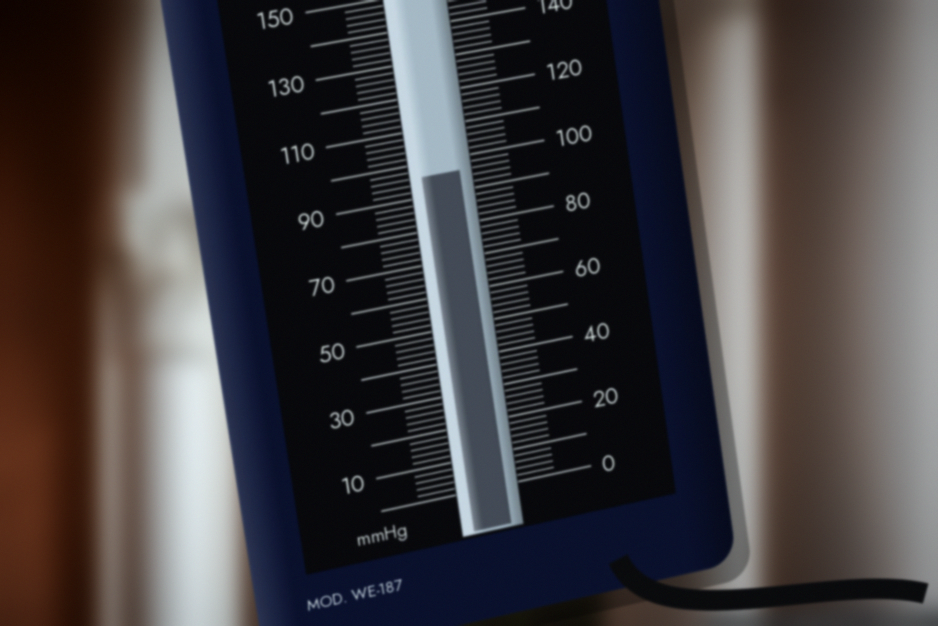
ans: 96,mmHg
